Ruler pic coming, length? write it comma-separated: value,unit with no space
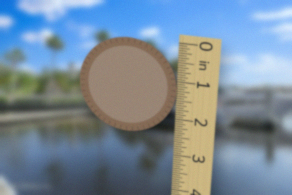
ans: 2.5,in
